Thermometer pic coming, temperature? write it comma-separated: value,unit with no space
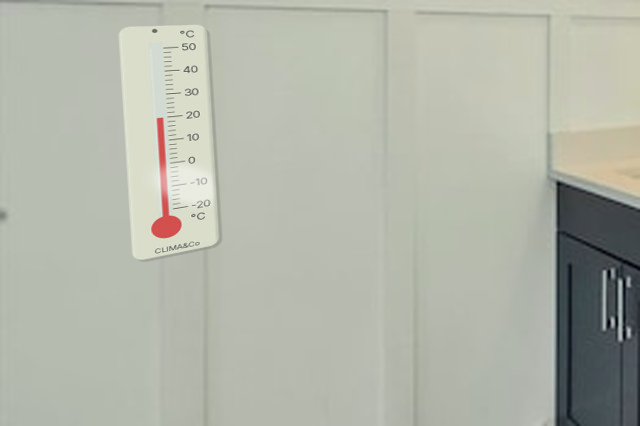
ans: 20,°C
